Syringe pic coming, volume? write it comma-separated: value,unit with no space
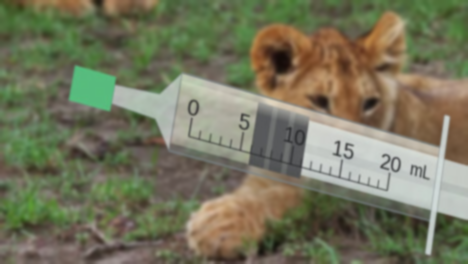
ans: 6,mL
